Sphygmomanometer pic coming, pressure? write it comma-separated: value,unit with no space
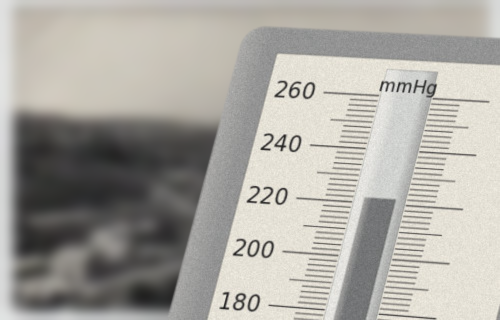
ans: 222,mmHg
